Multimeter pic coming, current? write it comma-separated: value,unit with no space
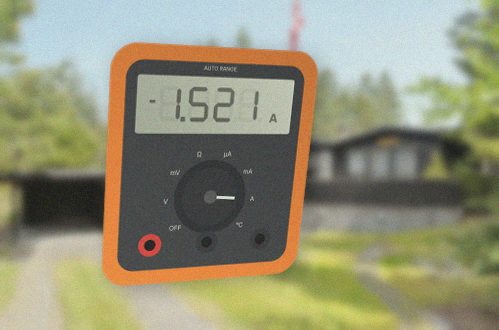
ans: -1.521,A
